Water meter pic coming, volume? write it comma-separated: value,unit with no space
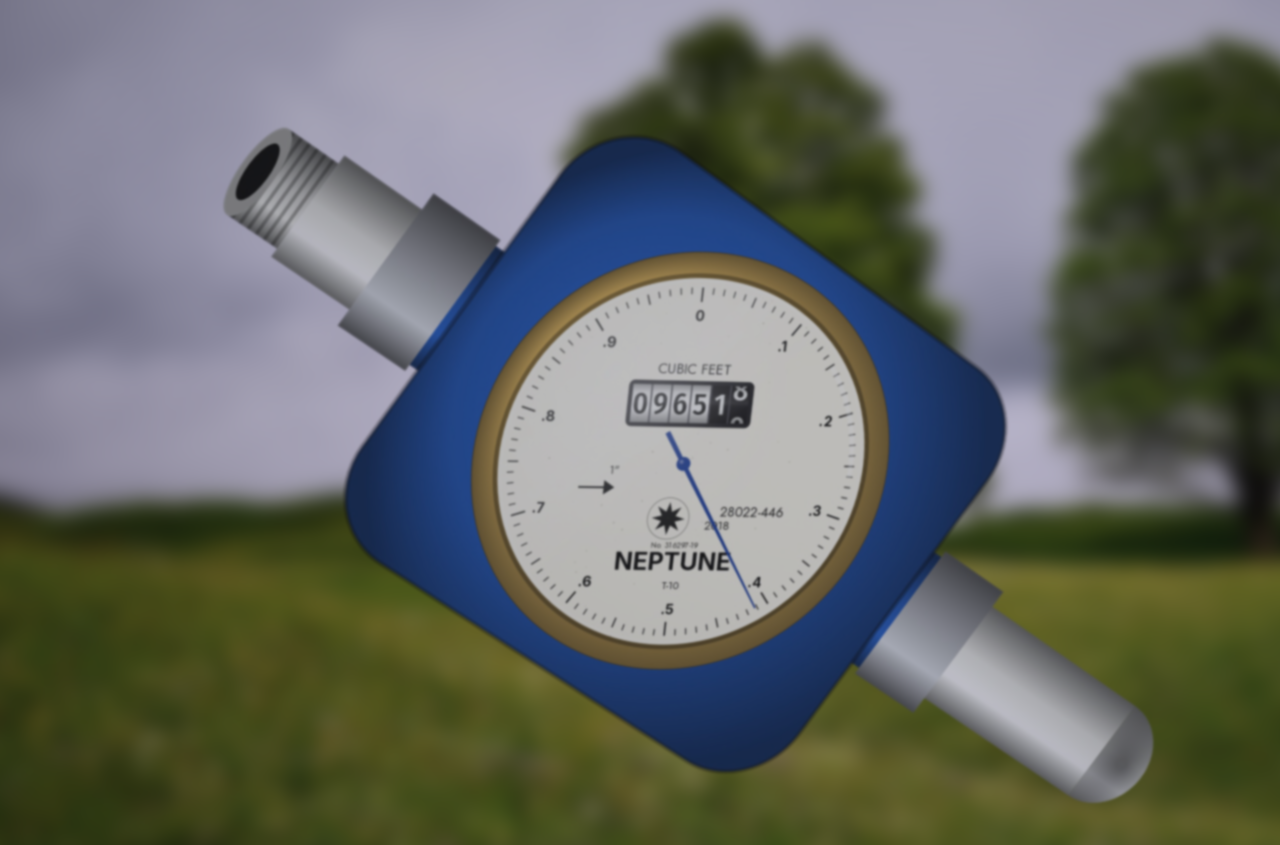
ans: 96518.41,ft³
